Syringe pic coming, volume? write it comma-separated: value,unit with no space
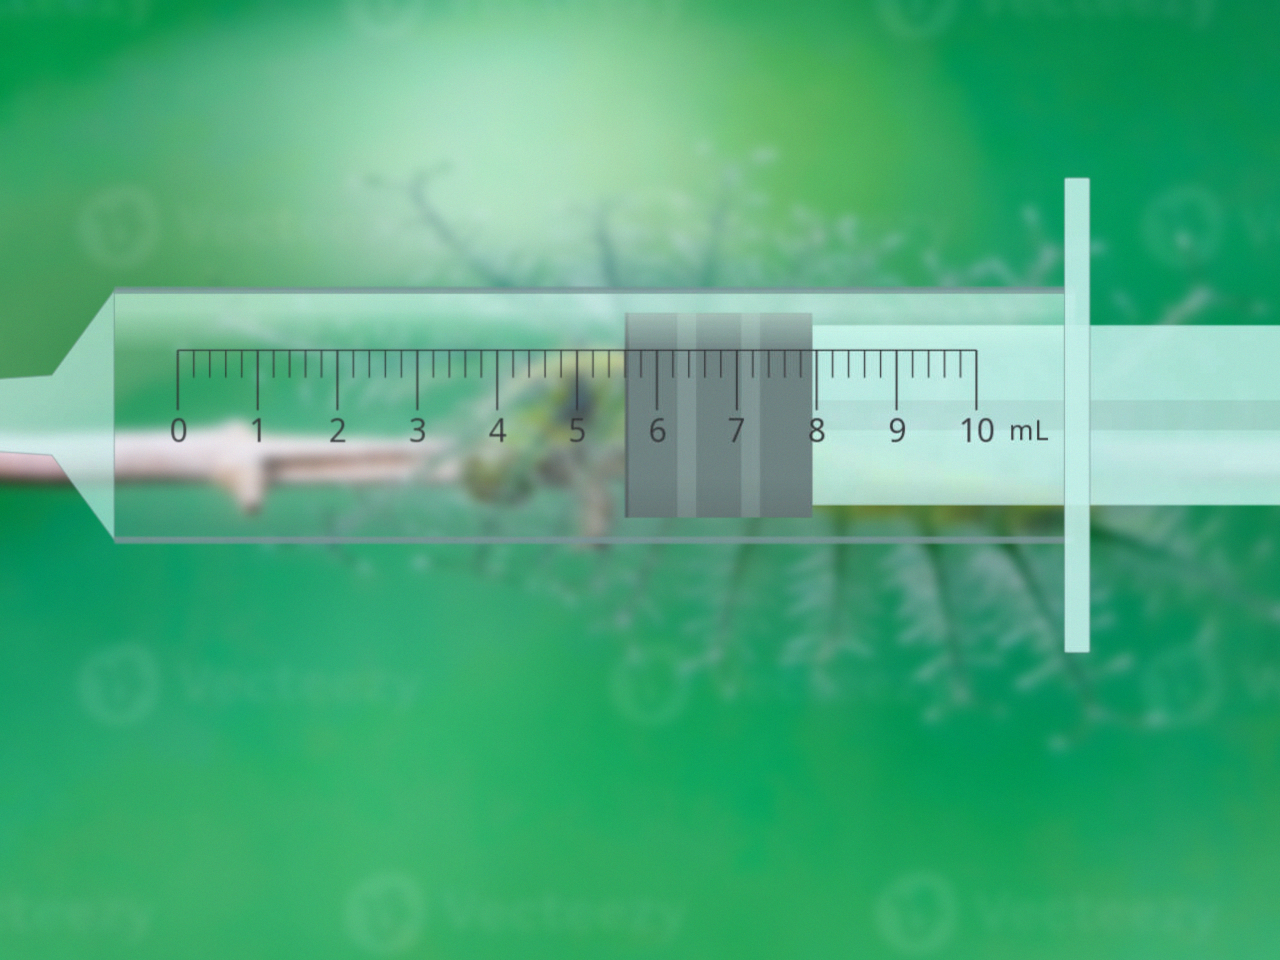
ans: 5.6,mL
